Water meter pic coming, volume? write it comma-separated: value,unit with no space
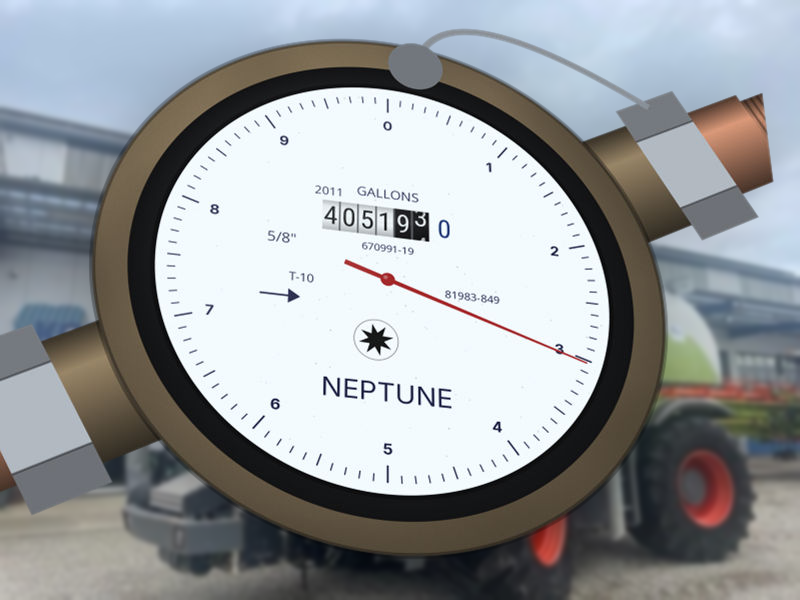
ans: 4051933.0,gal
